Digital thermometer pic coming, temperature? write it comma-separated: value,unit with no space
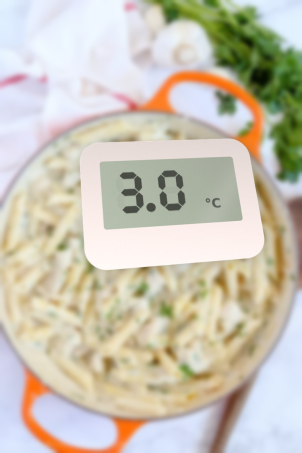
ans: 3.0,°C
